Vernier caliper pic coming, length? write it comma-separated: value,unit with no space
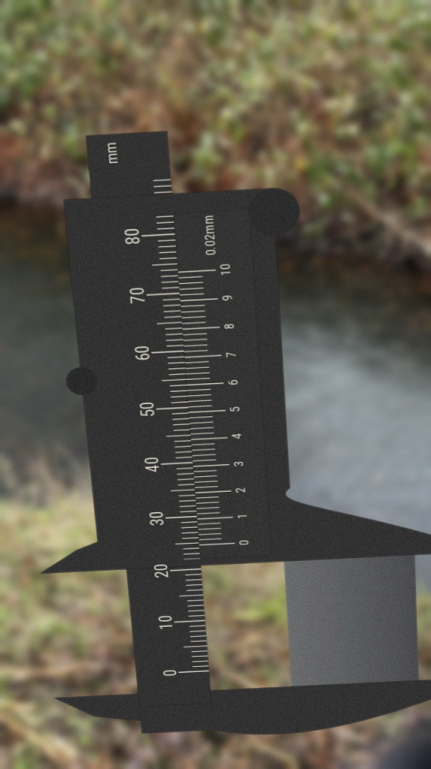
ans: 24.6,mm
